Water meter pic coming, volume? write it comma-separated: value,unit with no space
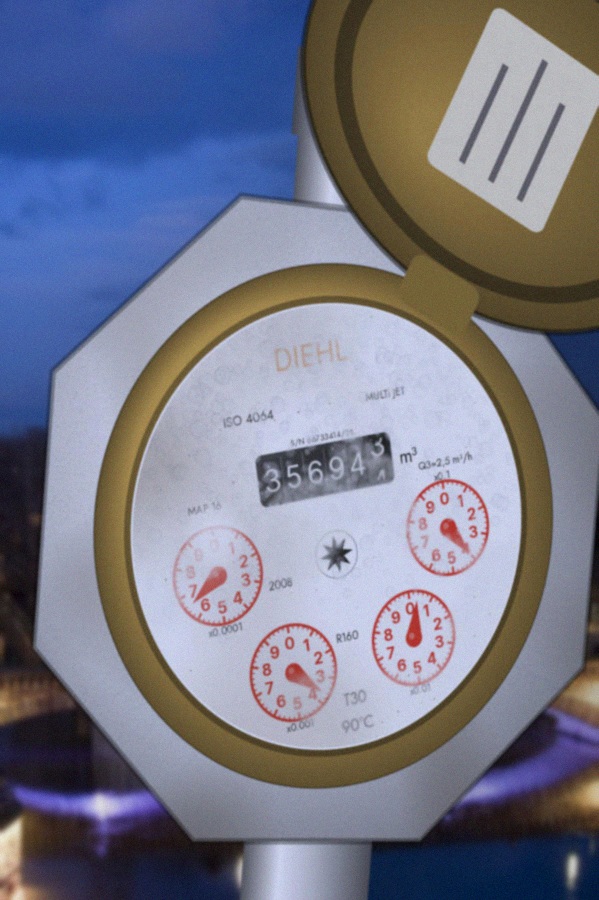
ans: 356943.4036,m³
